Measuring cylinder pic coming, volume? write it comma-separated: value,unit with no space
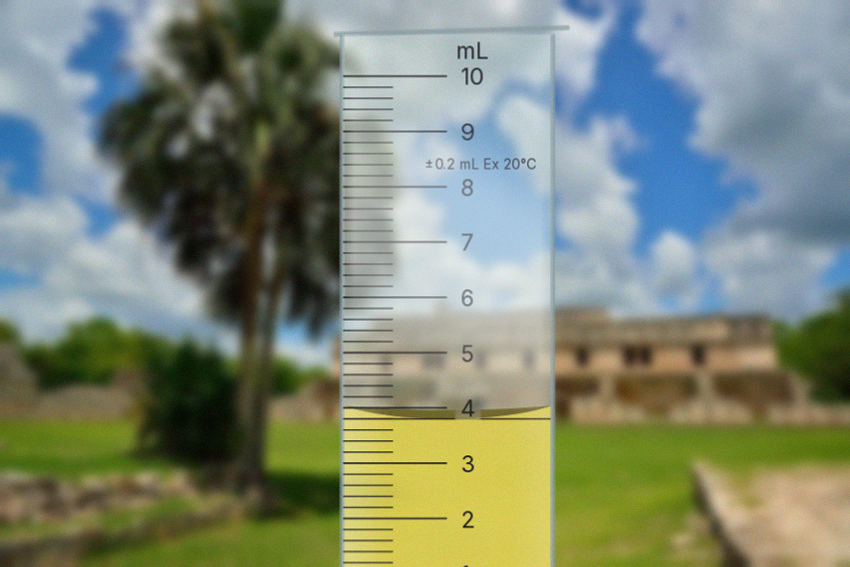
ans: 3.8,mL
